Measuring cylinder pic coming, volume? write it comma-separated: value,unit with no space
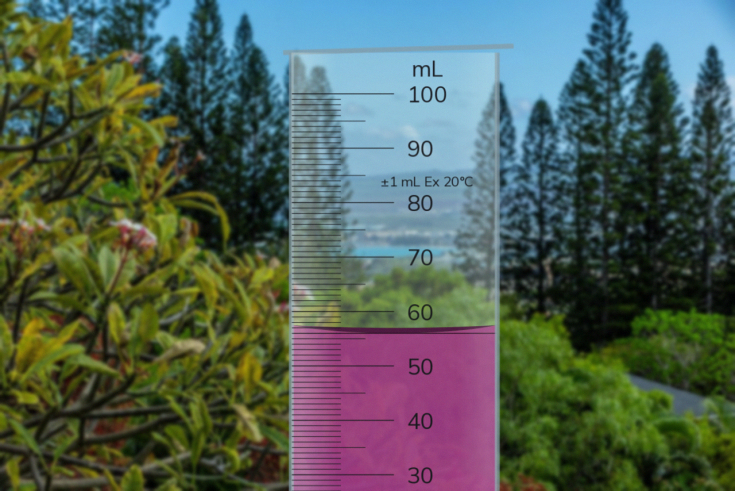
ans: 56,mL
